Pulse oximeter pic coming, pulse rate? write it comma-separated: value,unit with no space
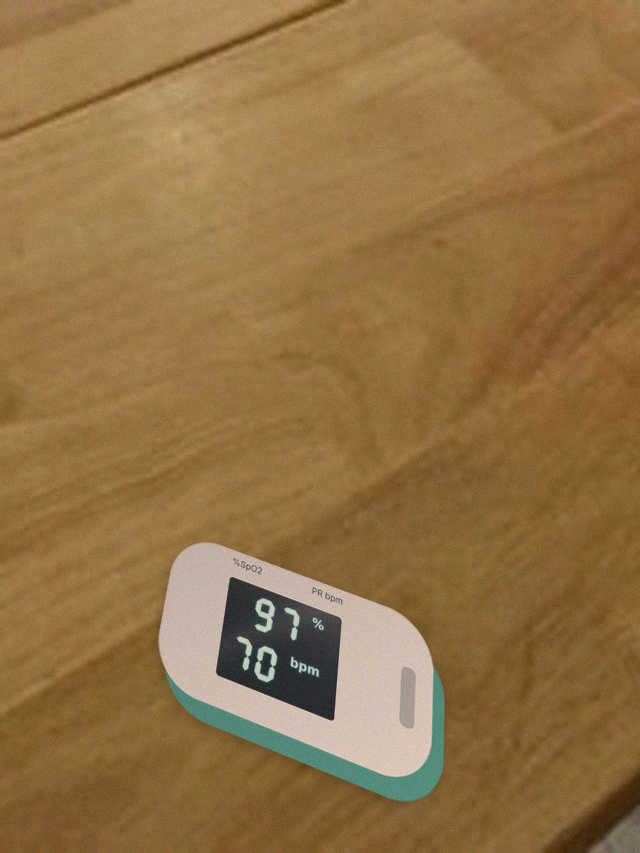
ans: 70,bpm
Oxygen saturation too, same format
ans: 97,%
